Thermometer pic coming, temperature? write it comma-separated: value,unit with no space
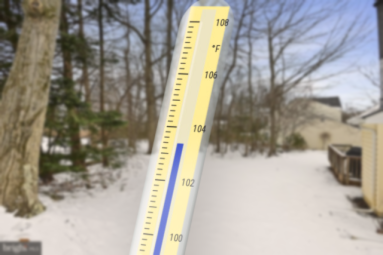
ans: 103.4,°F
